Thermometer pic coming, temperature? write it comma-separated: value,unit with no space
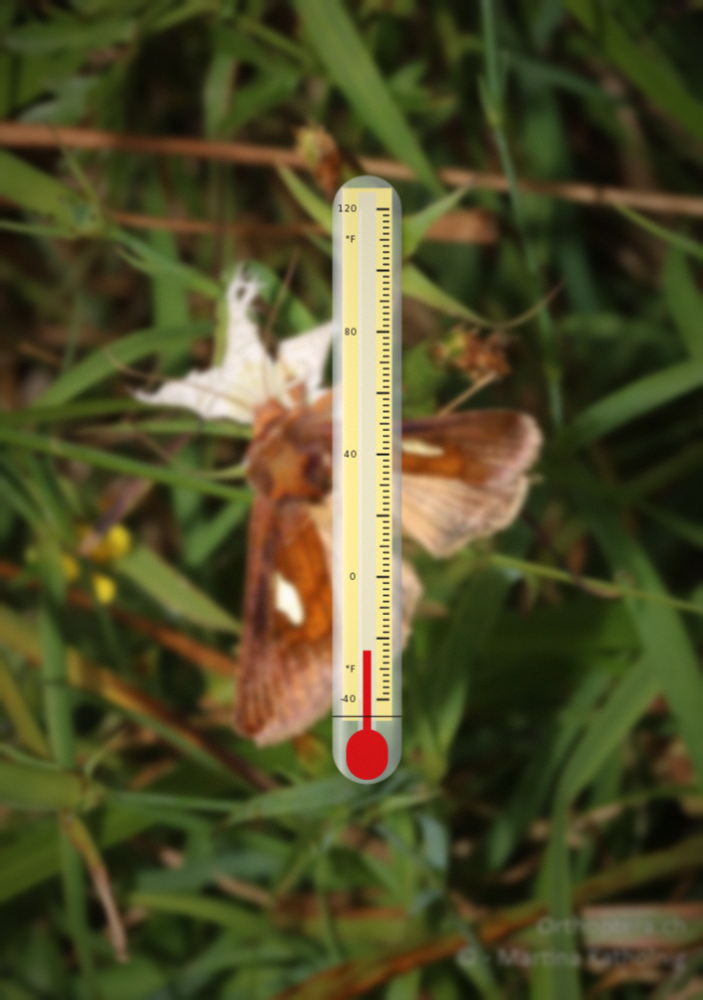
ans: -24,°F
